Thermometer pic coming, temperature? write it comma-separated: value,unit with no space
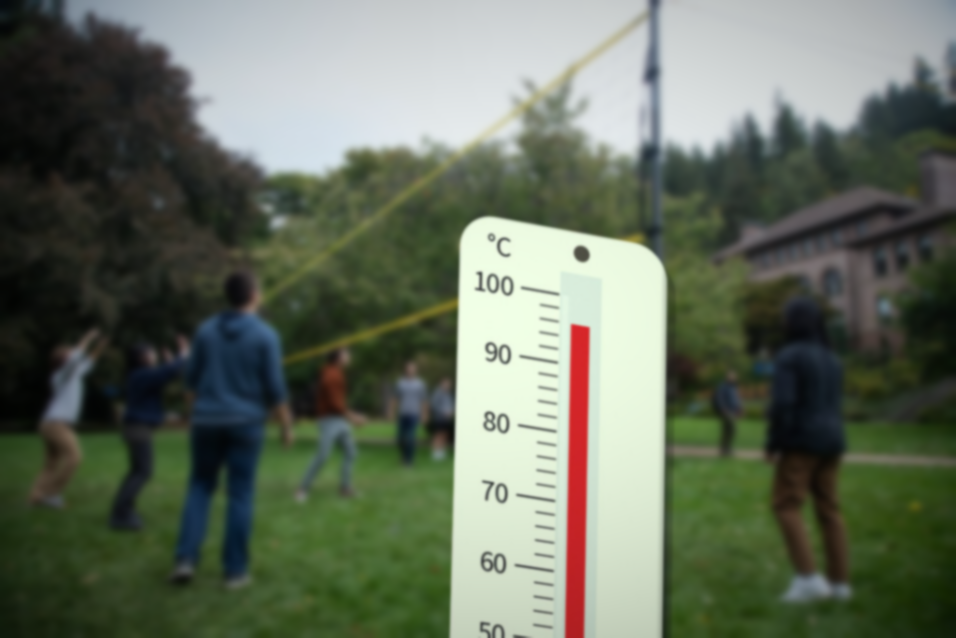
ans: 96,°C
